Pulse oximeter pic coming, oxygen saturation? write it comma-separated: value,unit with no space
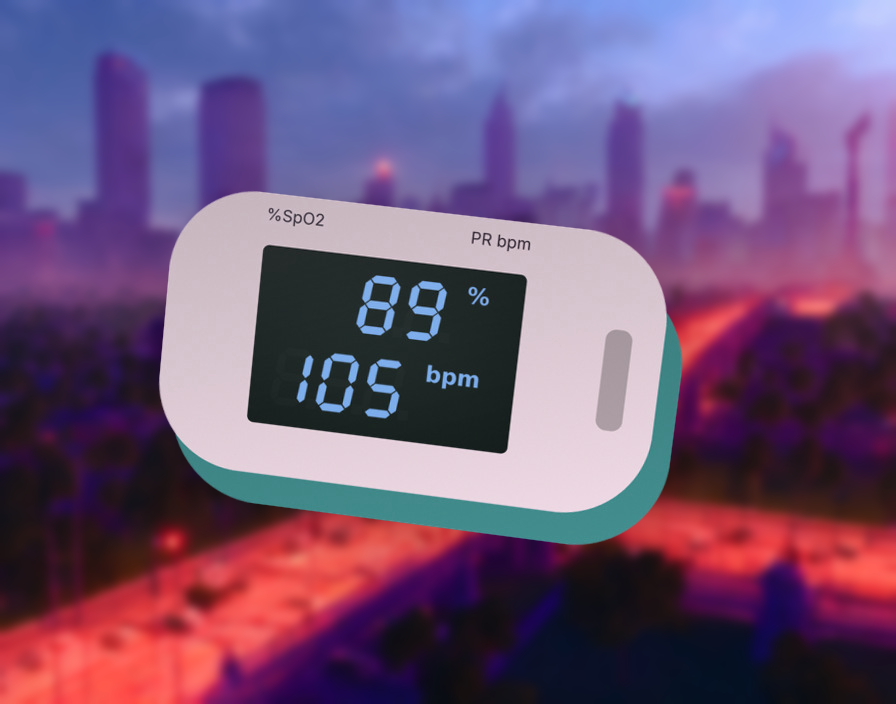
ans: 89,%
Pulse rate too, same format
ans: 105,bpm
